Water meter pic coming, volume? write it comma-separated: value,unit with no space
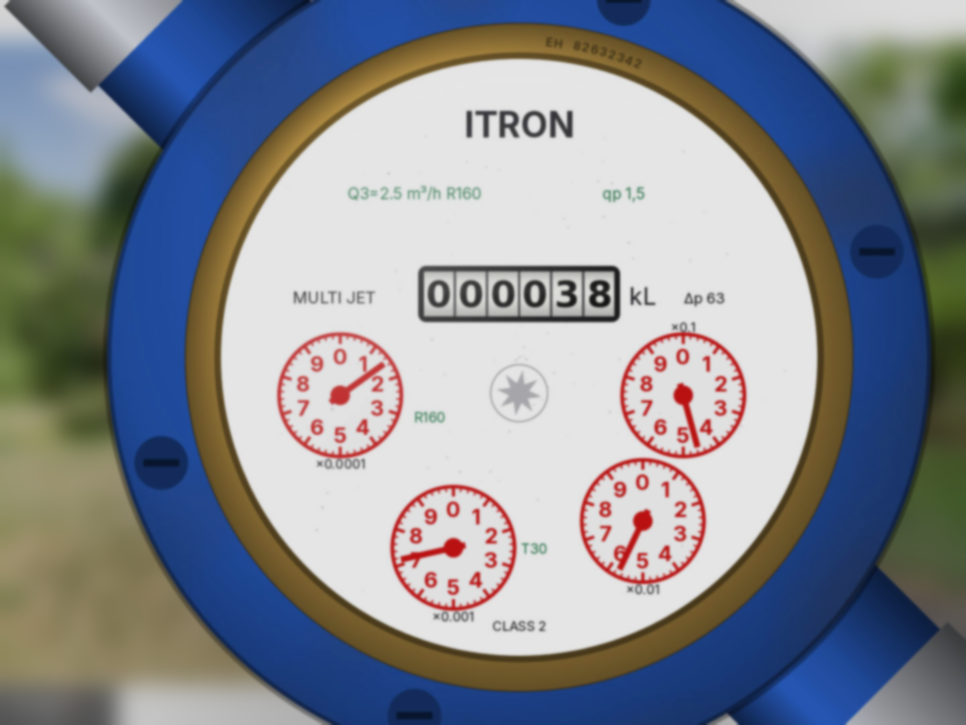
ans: 38.4571,kL
